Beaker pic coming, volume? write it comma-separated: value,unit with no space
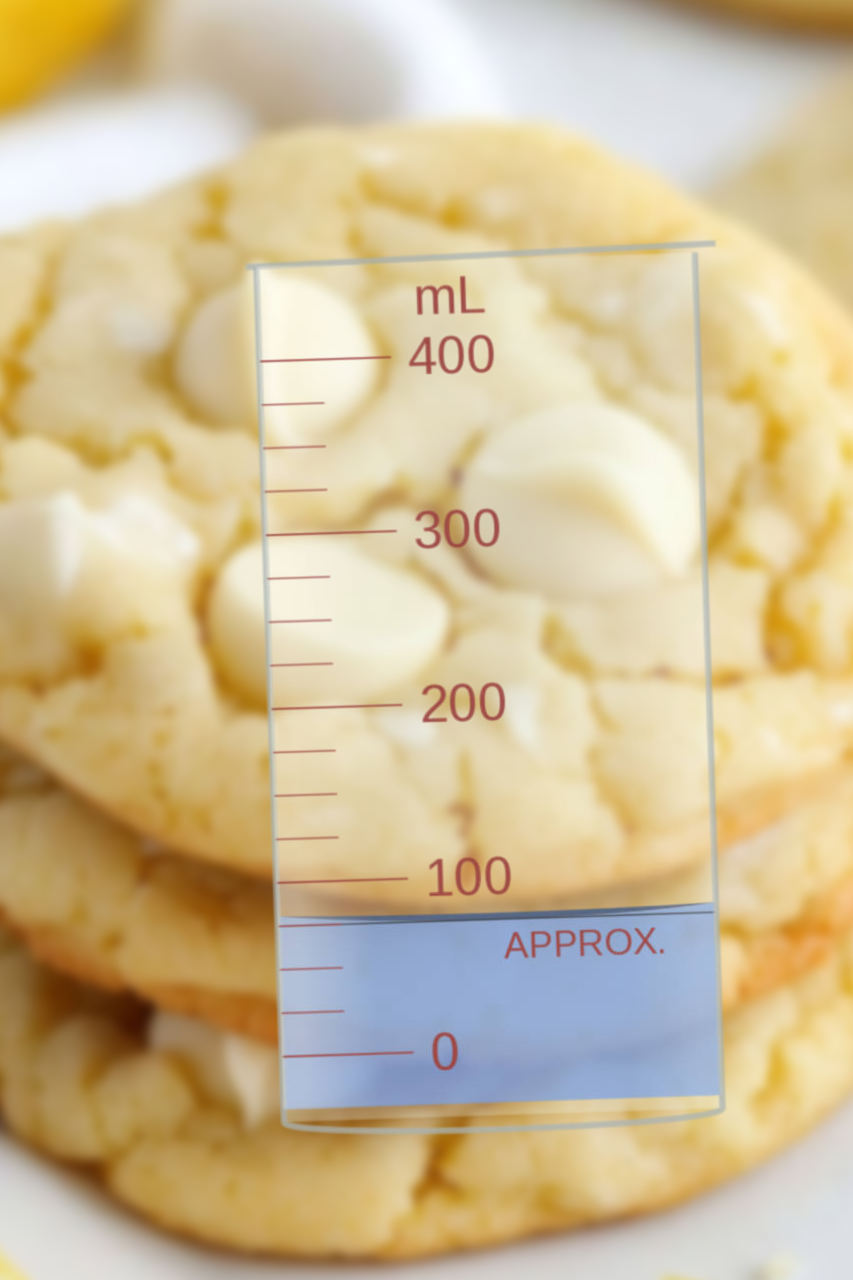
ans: 75,mL
